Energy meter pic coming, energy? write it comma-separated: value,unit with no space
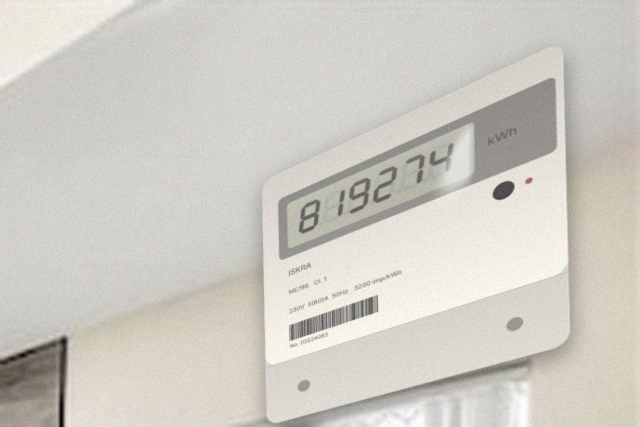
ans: 819274,kWh
